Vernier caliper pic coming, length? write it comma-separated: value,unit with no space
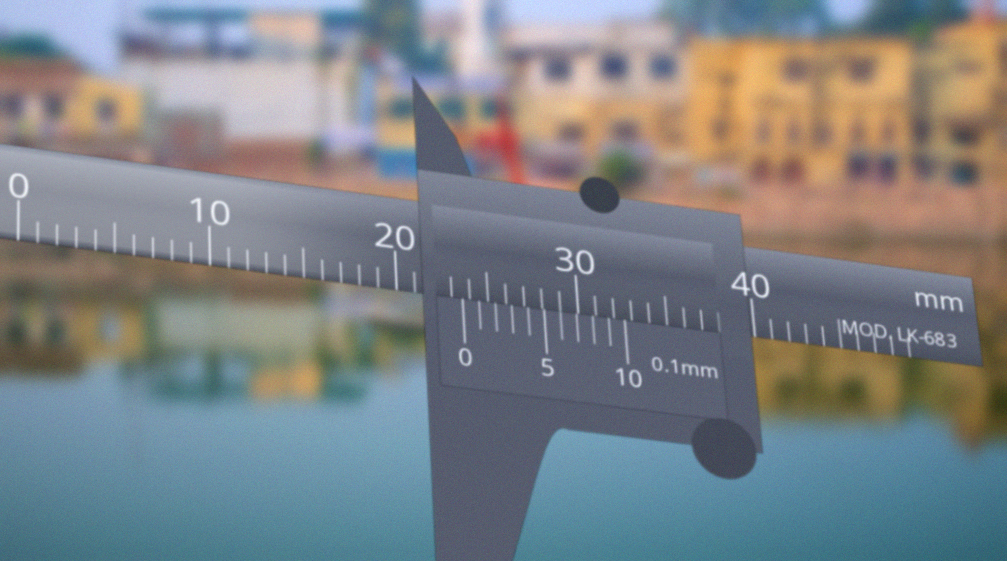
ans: 23.6,mm
